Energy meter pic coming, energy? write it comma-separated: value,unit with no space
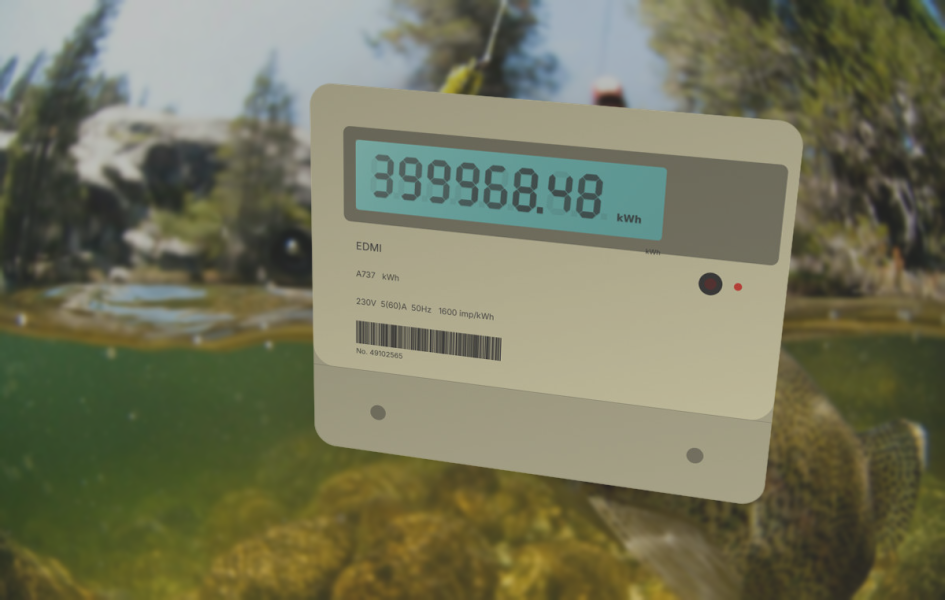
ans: 399968.48,kWh
